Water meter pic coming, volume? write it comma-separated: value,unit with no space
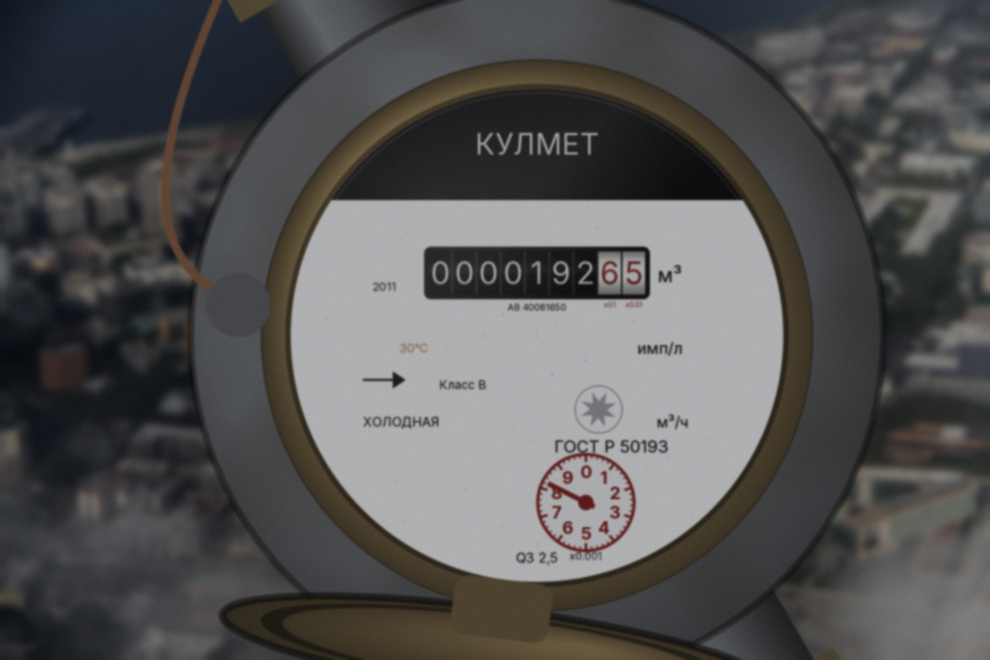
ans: 192.658,m³
